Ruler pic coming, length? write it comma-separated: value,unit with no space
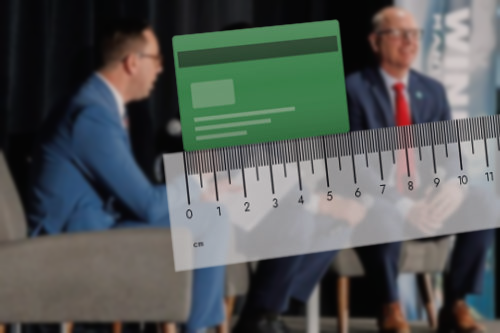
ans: 6,cm
